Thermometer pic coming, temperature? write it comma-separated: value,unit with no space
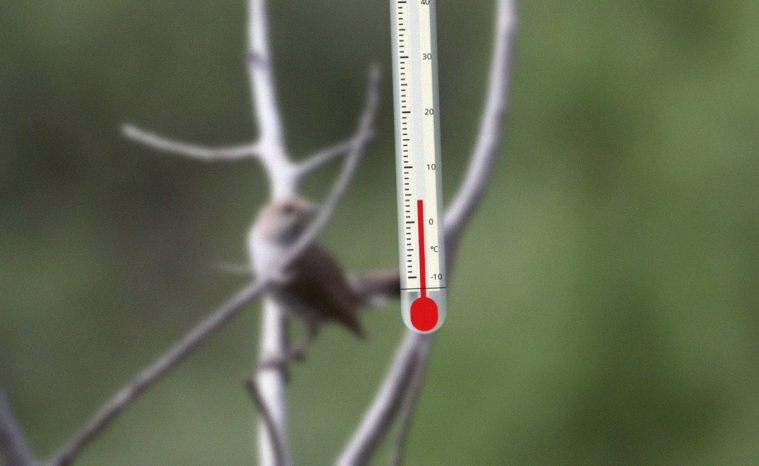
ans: 4,°C
